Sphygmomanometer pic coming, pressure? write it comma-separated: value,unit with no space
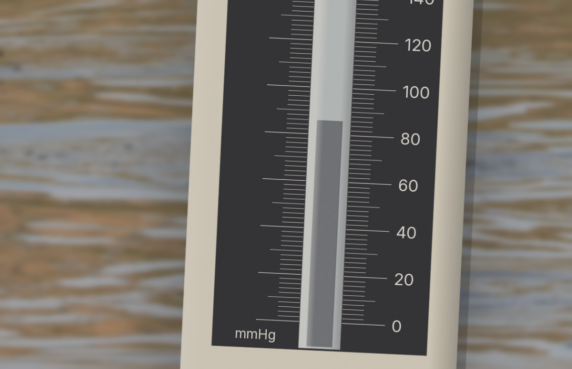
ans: 86,mmHg
